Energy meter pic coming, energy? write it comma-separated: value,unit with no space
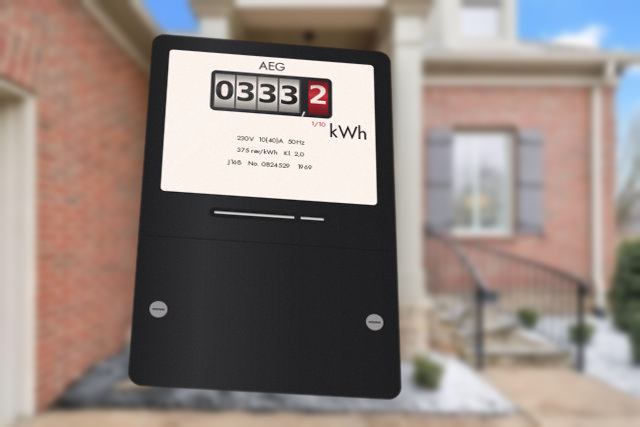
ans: 333.2,kWh
